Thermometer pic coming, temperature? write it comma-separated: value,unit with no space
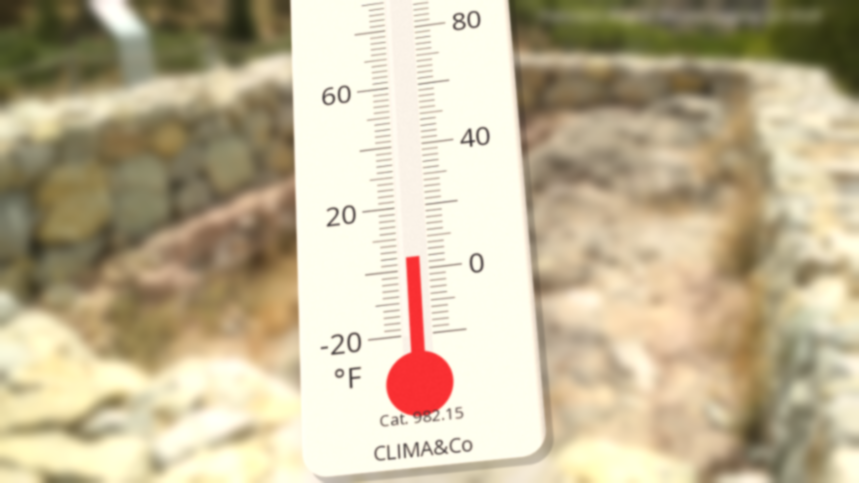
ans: 4,°F
